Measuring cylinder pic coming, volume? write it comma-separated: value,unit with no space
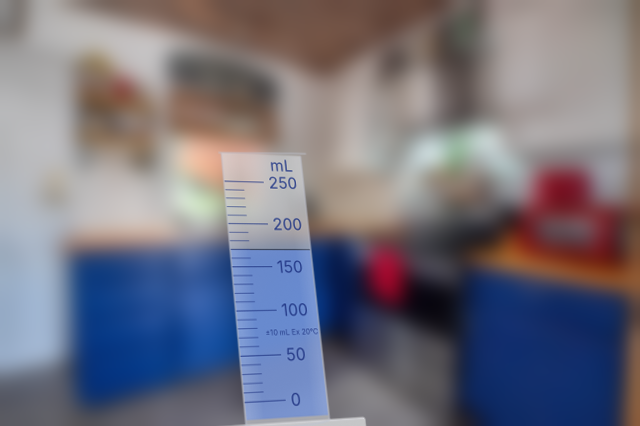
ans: 170,mL
